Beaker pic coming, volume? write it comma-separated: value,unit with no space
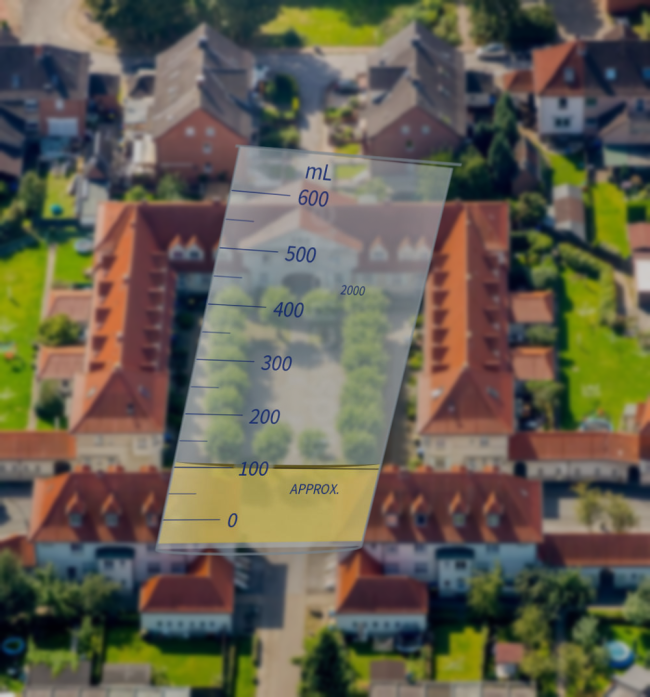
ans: 100,mL
